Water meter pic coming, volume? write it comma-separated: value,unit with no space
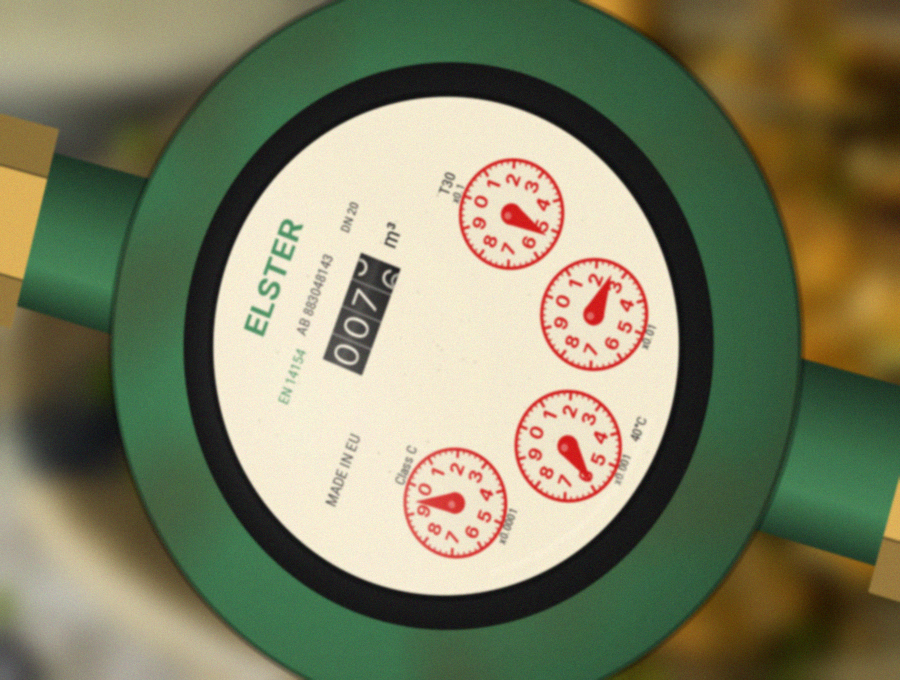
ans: 75.5259,m³
